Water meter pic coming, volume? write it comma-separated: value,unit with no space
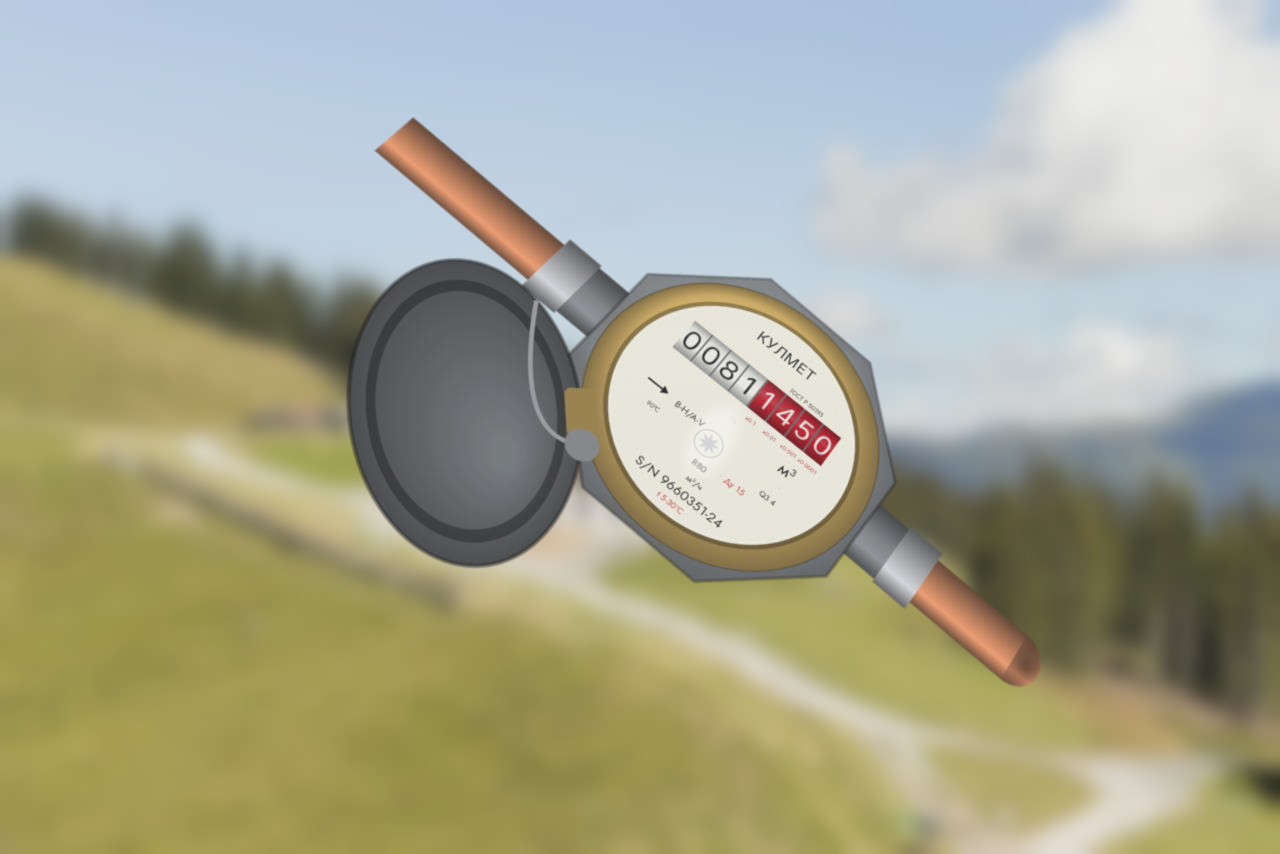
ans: 81.1450,m³
